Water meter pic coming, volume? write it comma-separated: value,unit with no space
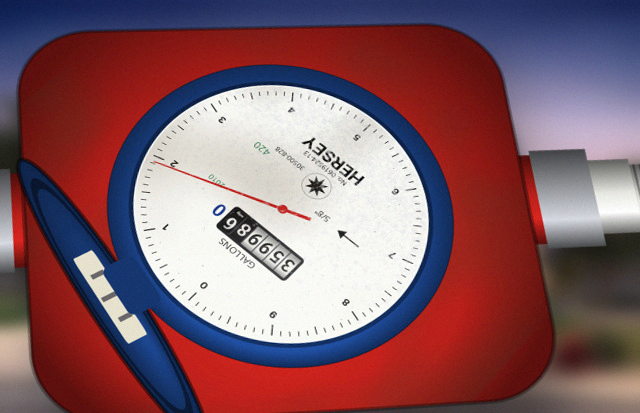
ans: 3599861.9,gal
